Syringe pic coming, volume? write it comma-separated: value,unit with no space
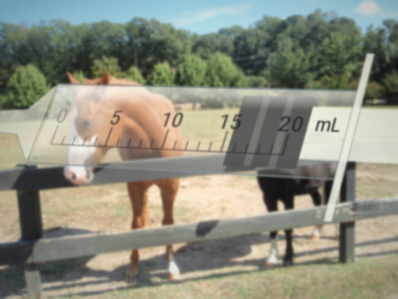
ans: 15.5,mL
